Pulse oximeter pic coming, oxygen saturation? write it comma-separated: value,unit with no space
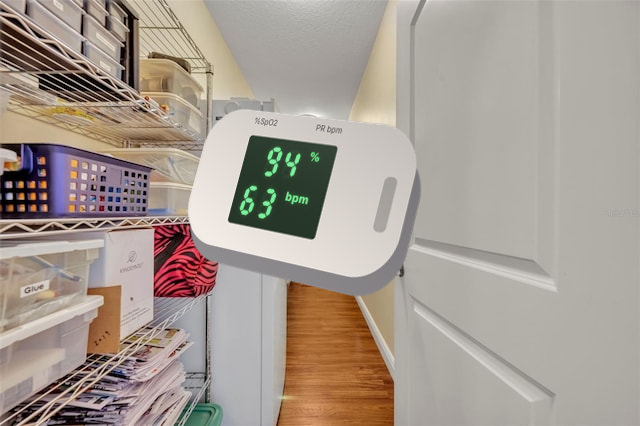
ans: 94,%
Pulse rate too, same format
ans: 63,bpm
